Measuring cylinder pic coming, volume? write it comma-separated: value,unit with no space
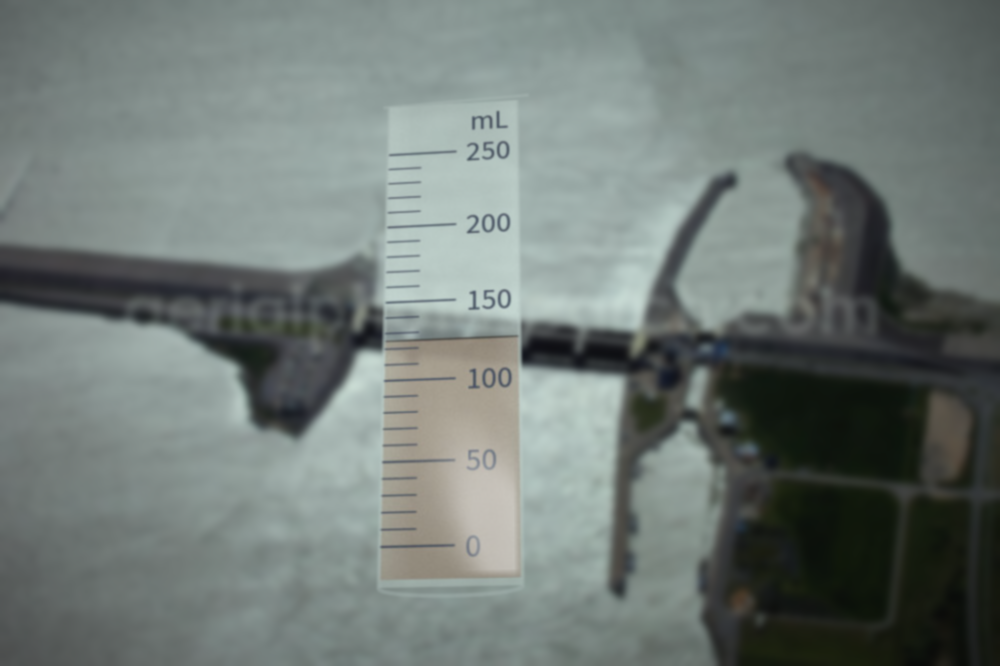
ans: 125,mL
